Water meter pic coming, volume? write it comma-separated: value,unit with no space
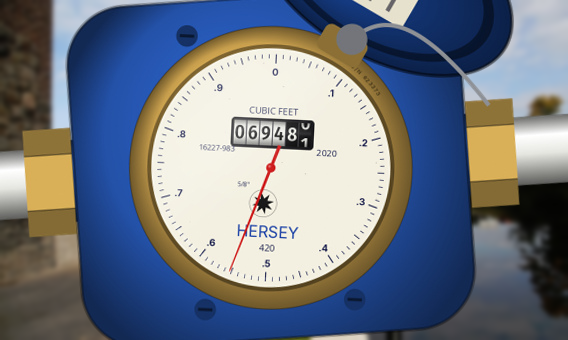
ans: 69480.55,ft³
